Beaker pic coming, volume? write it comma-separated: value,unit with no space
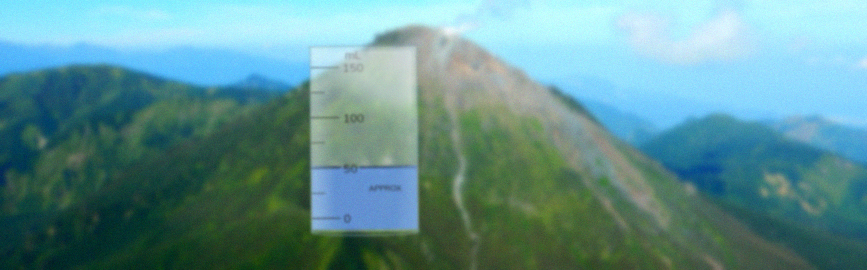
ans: 50,mL
